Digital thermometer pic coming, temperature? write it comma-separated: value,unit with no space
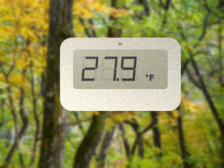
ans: 27.9,°F
